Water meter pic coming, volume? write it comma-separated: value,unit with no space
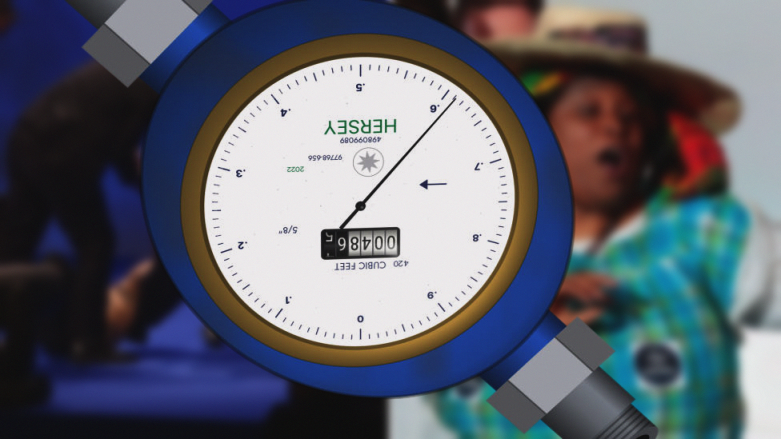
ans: 4864.61,ft³
